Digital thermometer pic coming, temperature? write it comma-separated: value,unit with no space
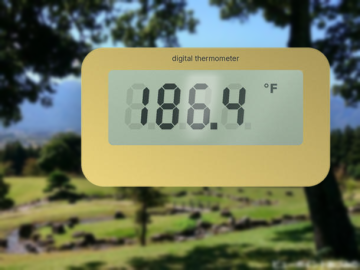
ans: 186.4,°F
